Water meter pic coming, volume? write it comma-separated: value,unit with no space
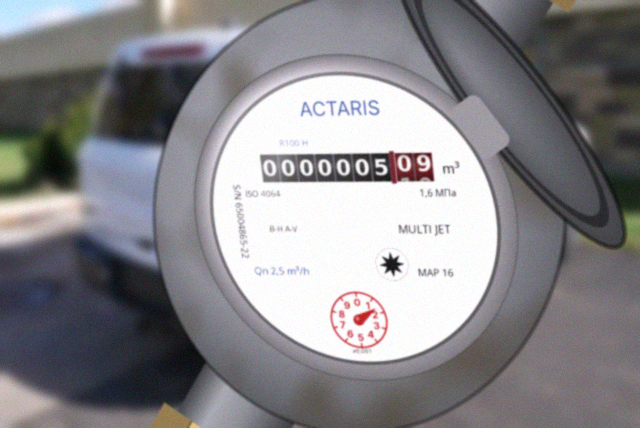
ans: 5.091,m³
